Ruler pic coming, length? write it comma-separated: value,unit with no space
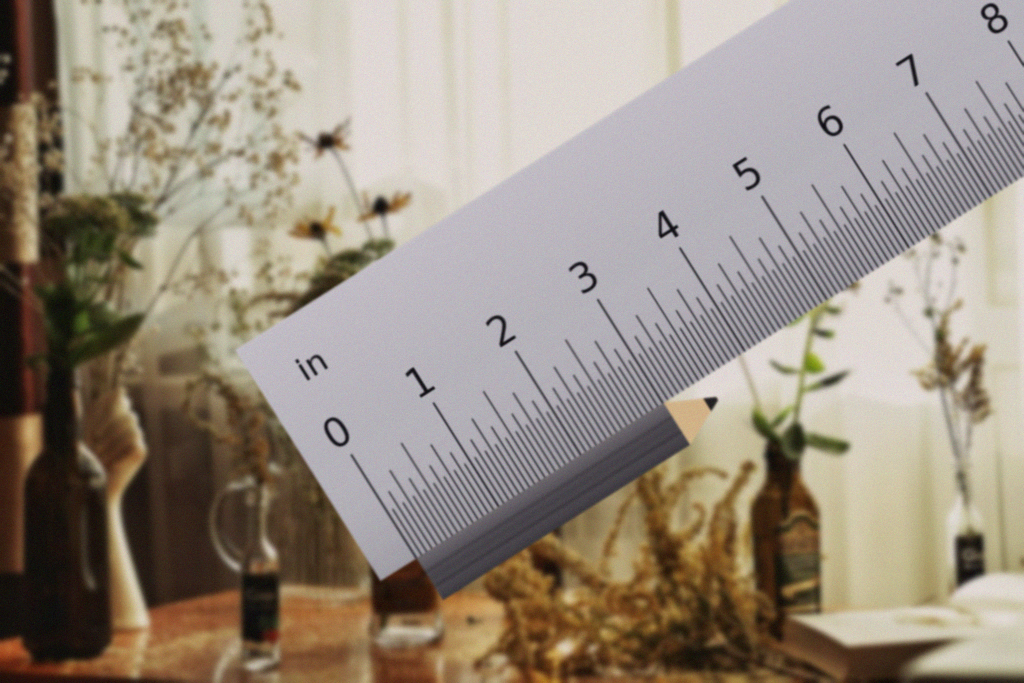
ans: 3.5,in
